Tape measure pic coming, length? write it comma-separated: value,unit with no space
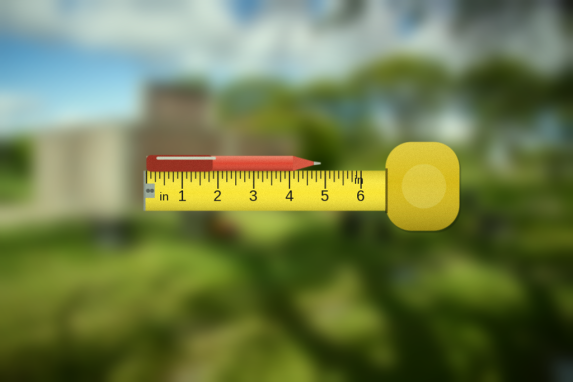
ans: 4.875,in
